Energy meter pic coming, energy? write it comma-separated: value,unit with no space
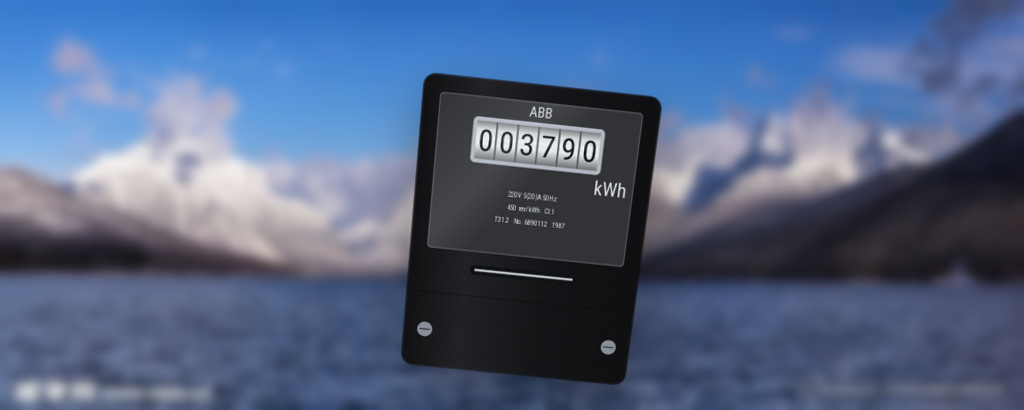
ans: 3790,kWh
